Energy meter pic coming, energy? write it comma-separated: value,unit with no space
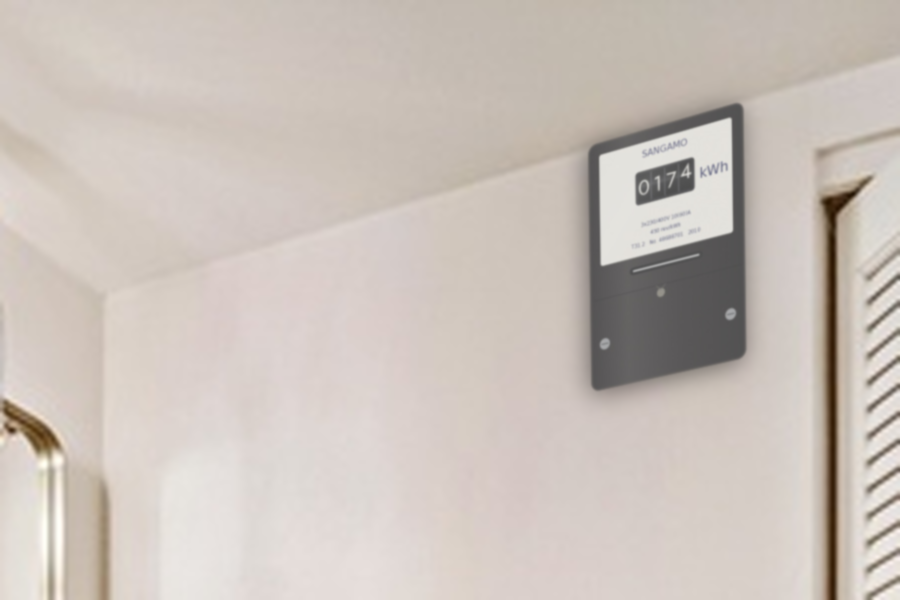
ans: 174,kWh
